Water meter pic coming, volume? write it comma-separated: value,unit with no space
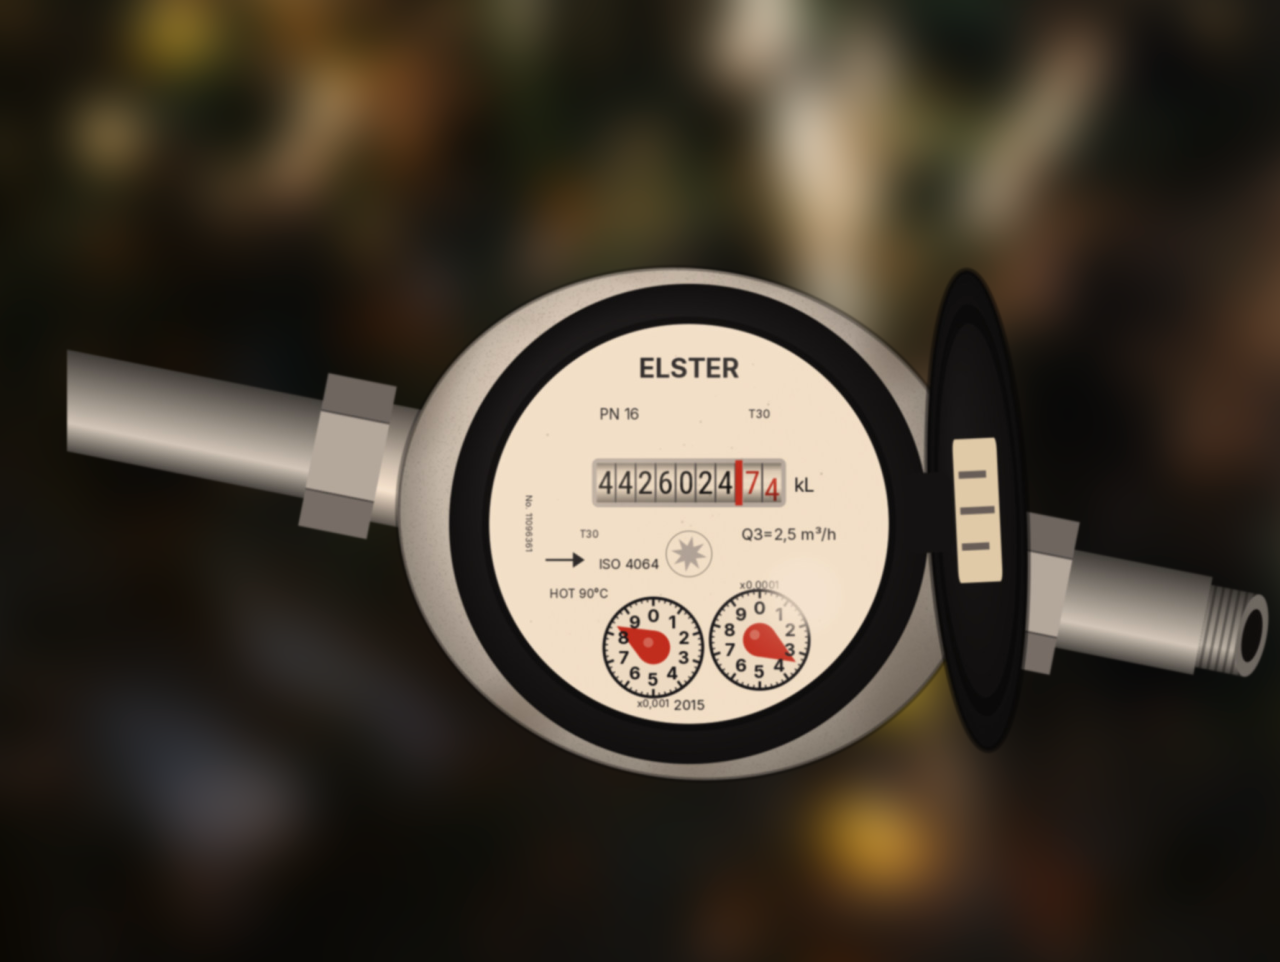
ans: 4426024.7383,kL
